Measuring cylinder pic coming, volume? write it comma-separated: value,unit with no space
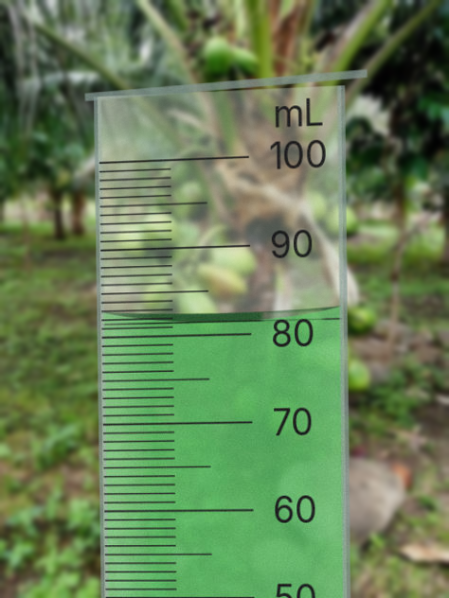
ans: 81.5,mL
